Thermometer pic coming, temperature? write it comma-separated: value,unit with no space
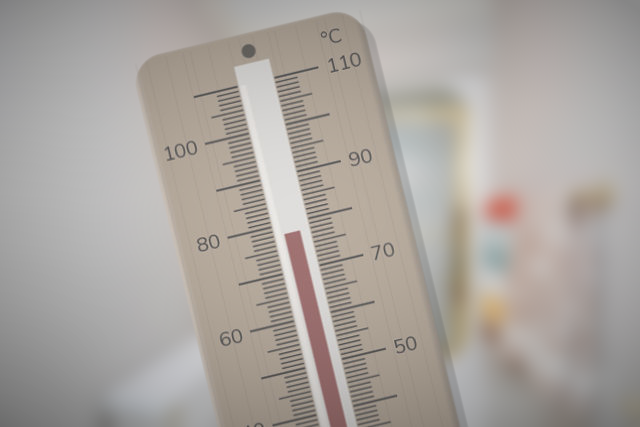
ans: 78,°C
